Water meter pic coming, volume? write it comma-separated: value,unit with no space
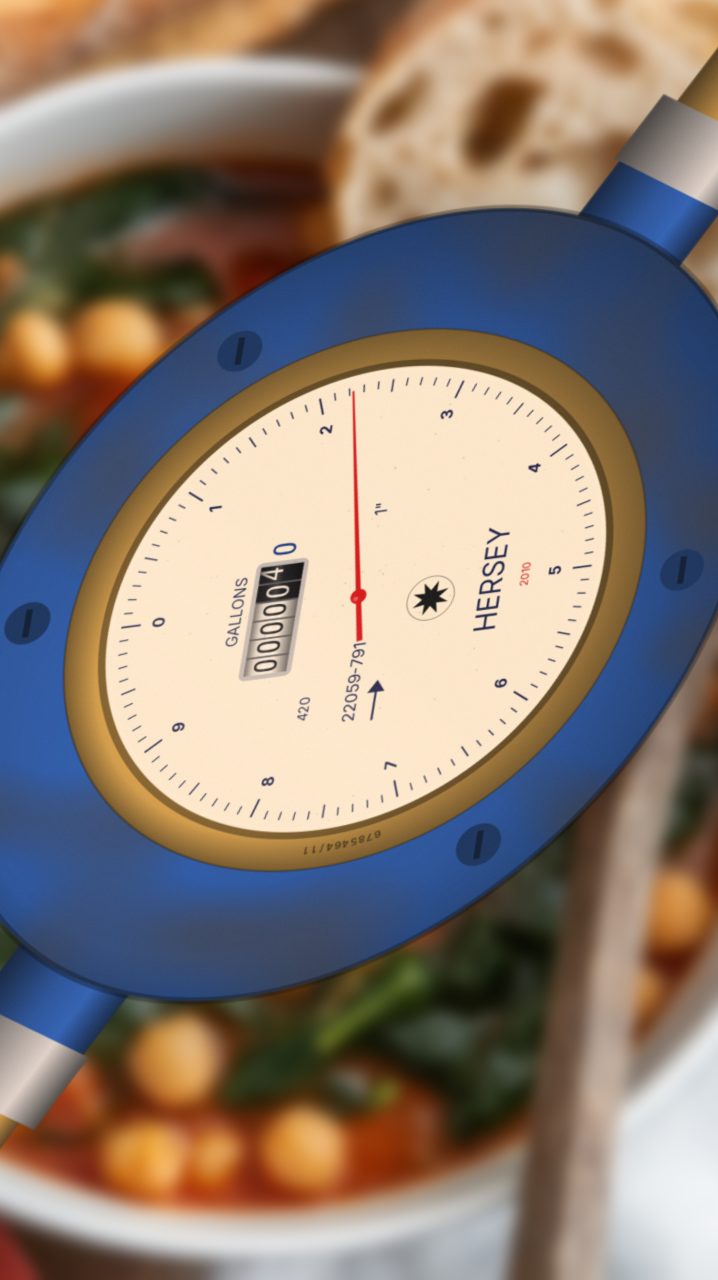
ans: 42.2,gal
